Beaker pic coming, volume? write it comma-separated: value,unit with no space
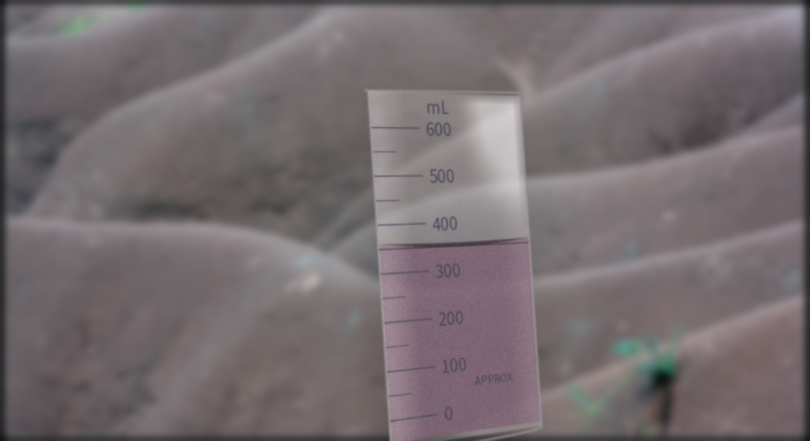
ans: 350,mL
